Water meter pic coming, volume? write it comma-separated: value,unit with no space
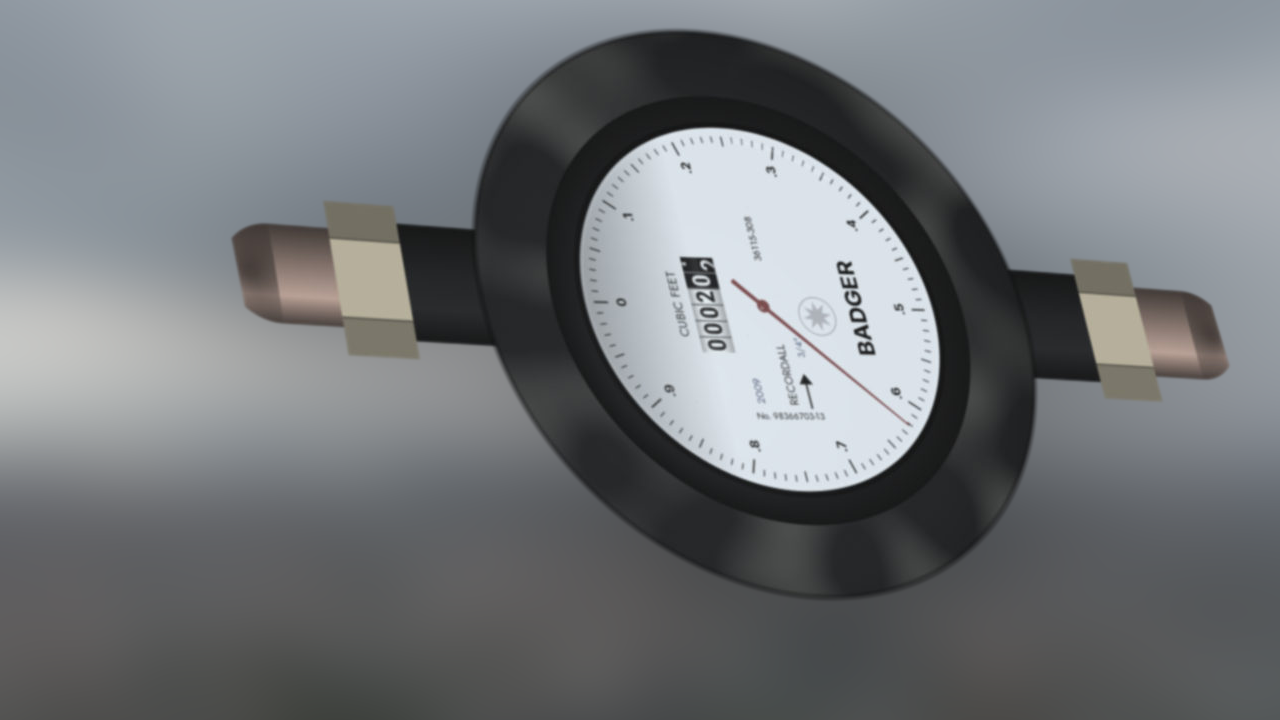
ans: 201.62,ft³
